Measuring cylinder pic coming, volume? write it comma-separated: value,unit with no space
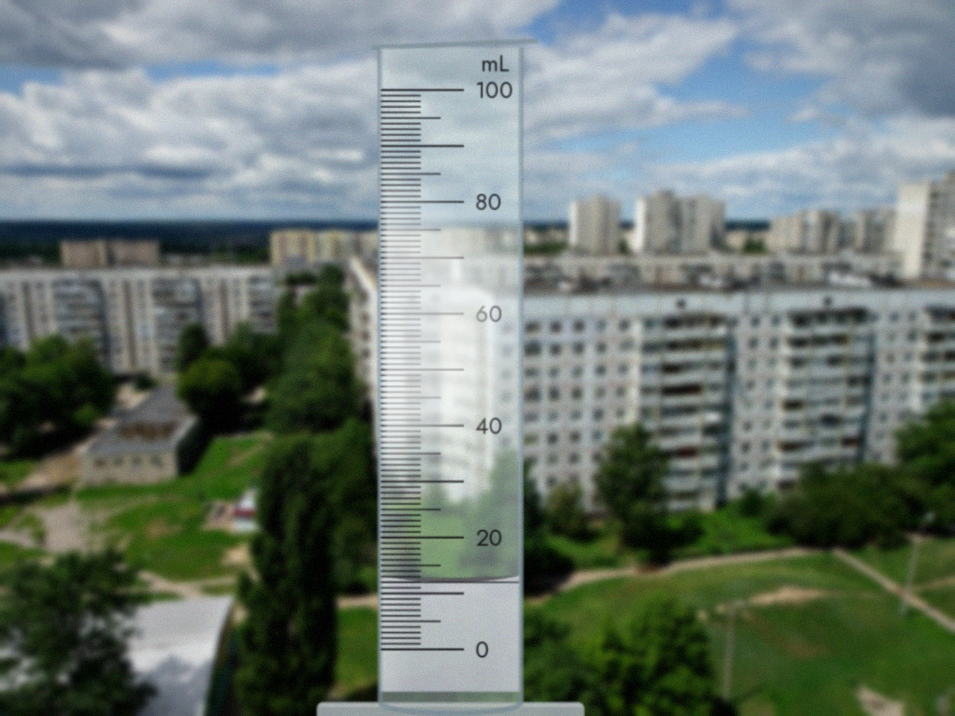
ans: 12,mL
